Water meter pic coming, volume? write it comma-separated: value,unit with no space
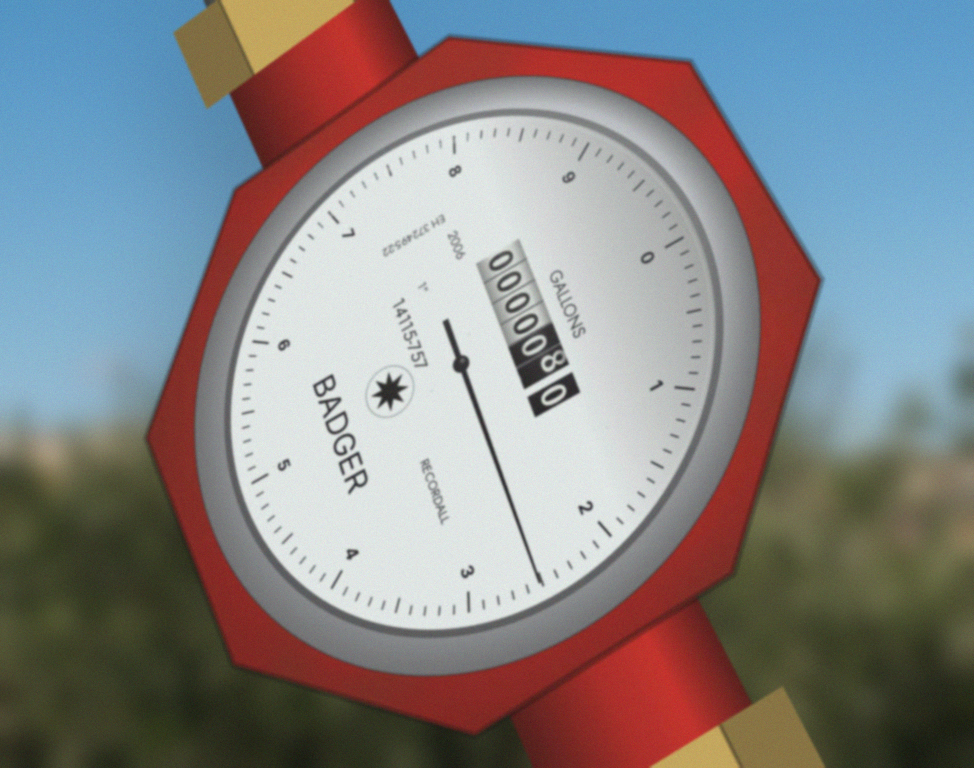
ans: 82.5,gal
